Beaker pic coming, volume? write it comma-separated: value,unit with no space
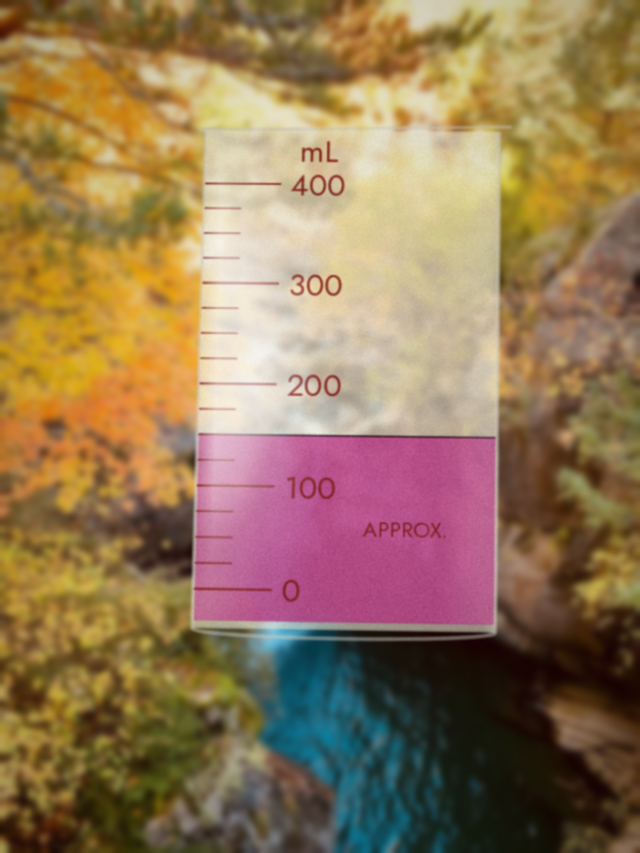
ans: 150,mL
